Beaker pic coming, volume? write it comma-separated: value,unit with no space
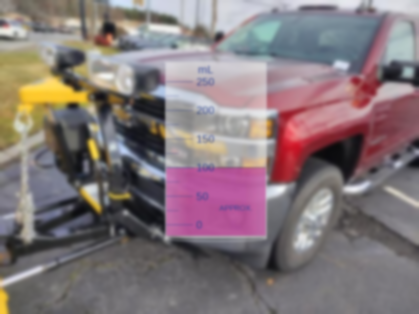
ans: 100,mL
